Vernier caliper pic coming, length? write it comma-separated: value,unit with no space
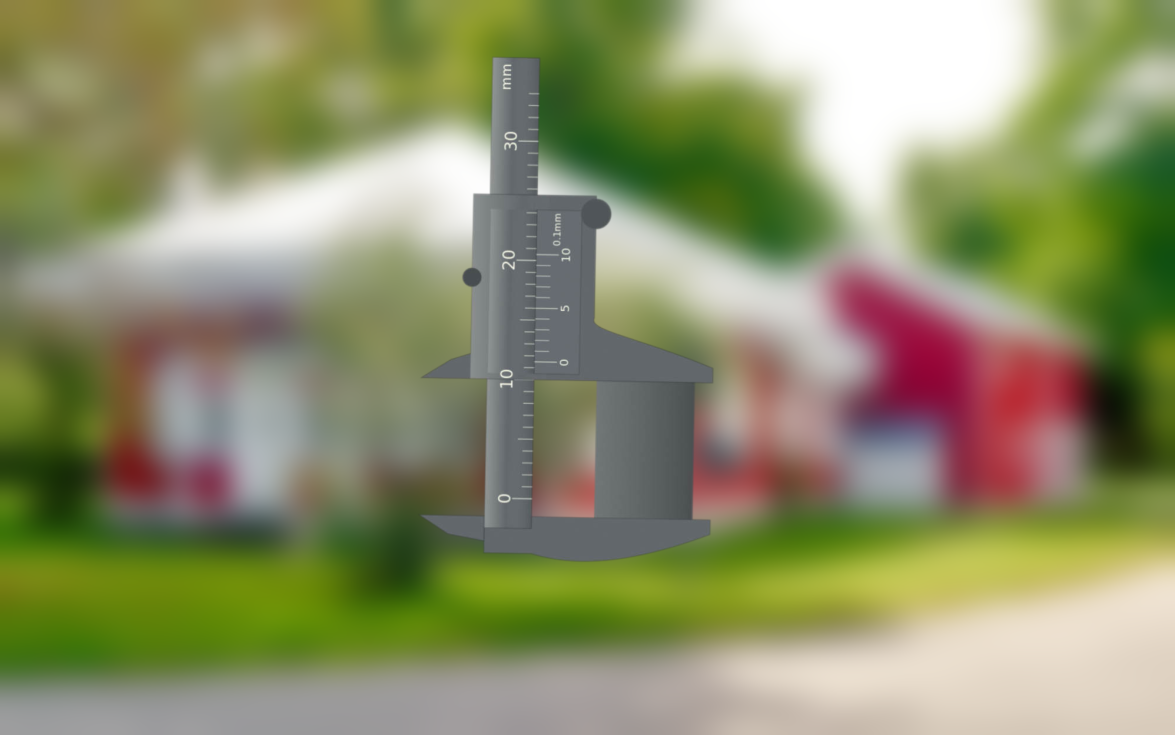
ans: 11.5,mm
